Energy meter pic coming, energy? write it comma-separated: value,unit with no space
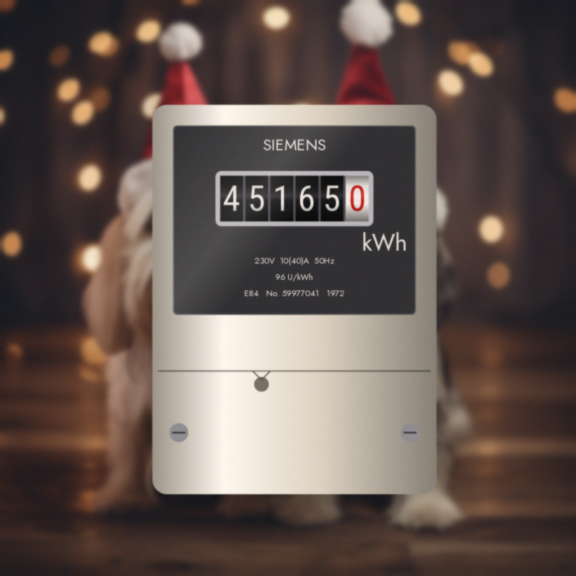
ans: 45165.0,kWh
